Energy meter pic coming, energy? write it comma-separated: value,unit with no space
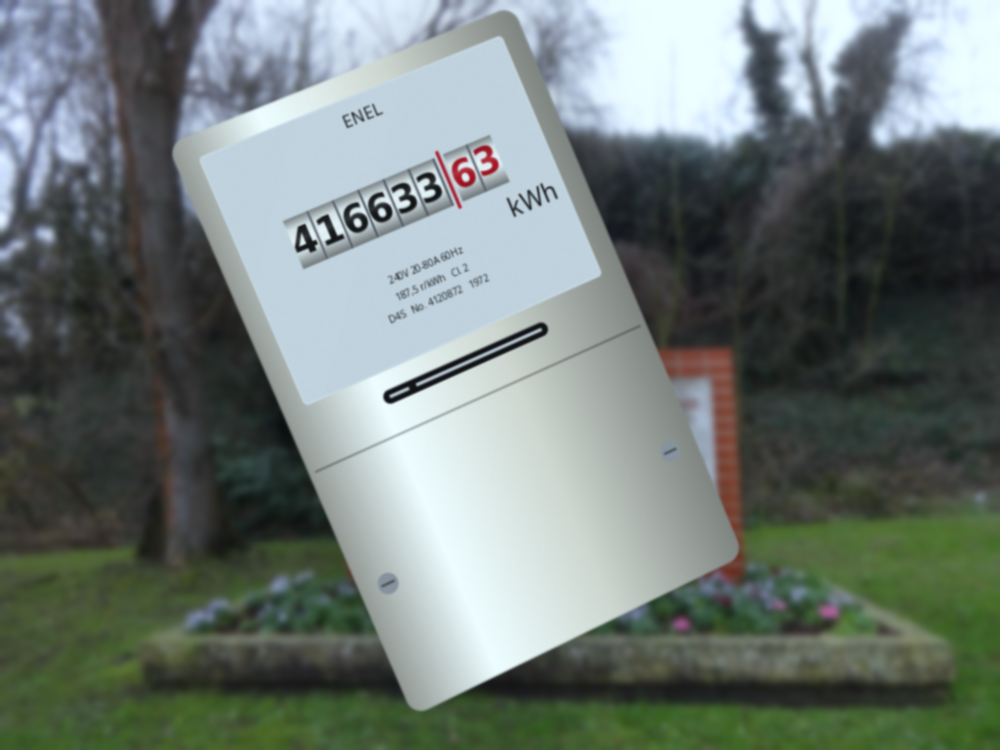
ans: 416633.63,kWh
